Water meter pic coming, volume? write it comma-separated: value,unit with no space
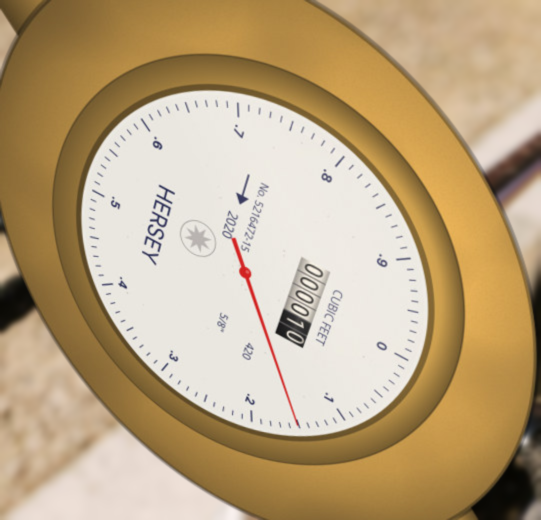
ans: 10.15,ft³
